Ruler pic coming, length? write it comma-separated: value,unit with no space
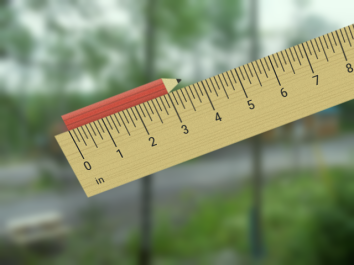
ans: 3.5,in
